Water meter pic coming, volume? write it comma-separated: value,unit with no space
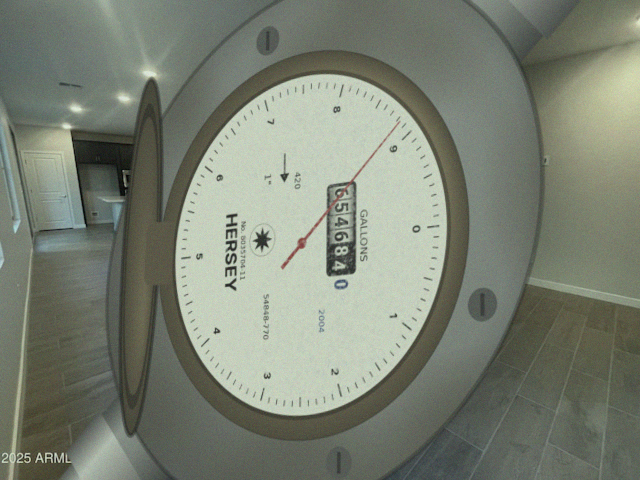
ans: 6546838.8,gal
